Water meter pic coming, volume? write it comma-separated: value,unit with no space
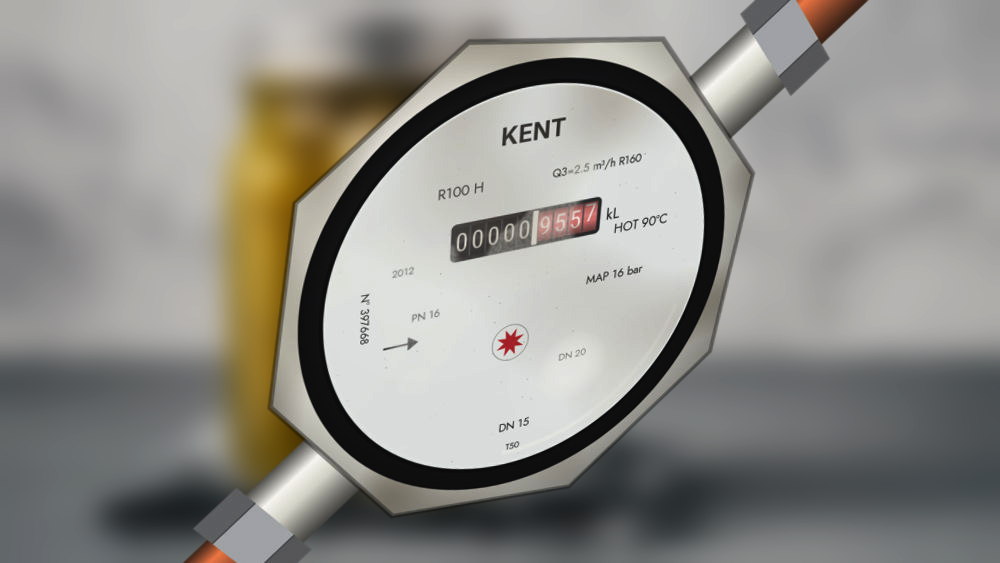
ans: 0.9557,kL
